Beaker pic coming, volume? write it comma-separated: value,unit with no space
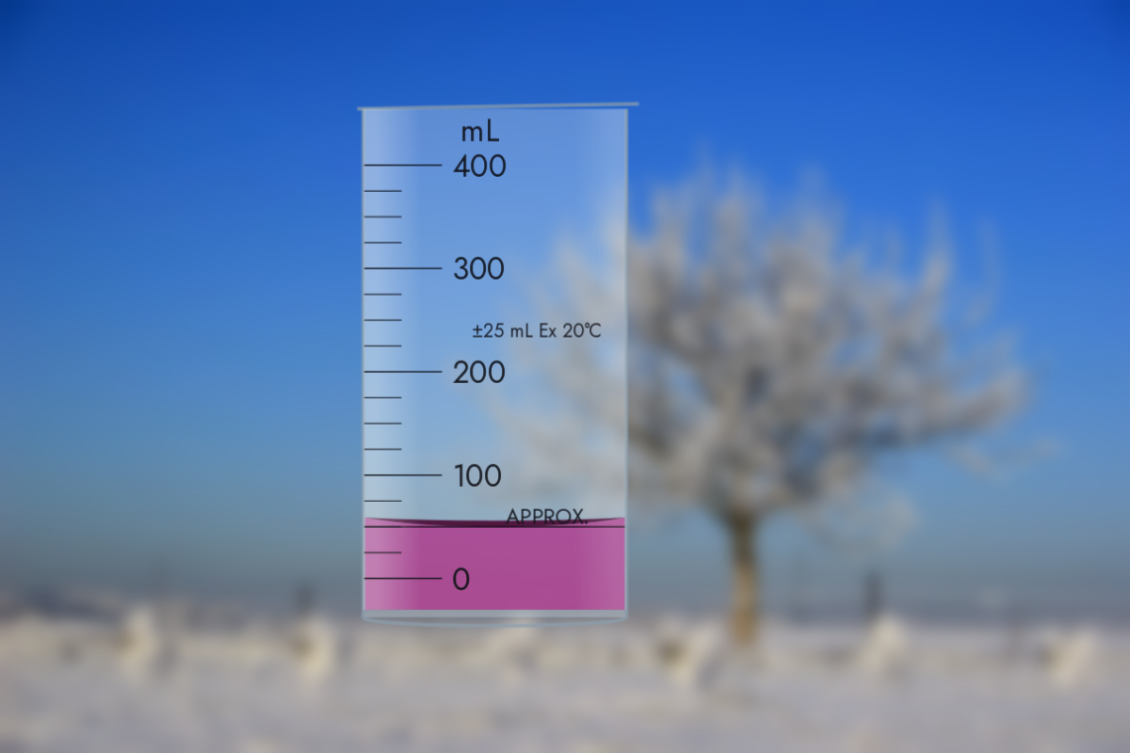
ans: 50,mL
